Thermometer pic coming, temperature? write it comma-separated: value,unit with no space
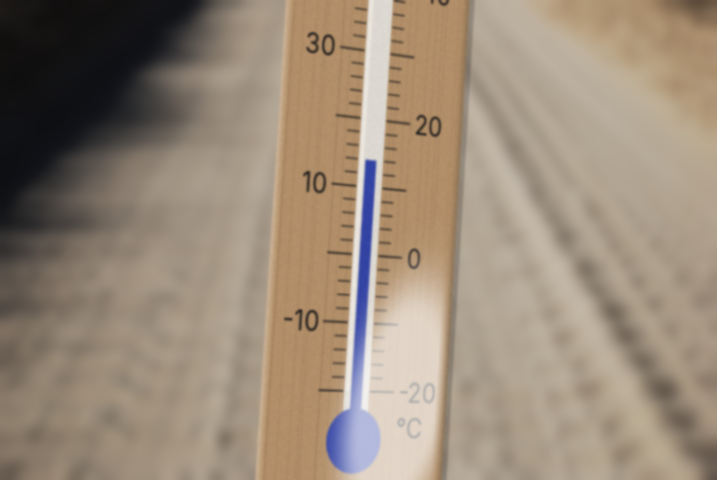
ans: 14,°C
